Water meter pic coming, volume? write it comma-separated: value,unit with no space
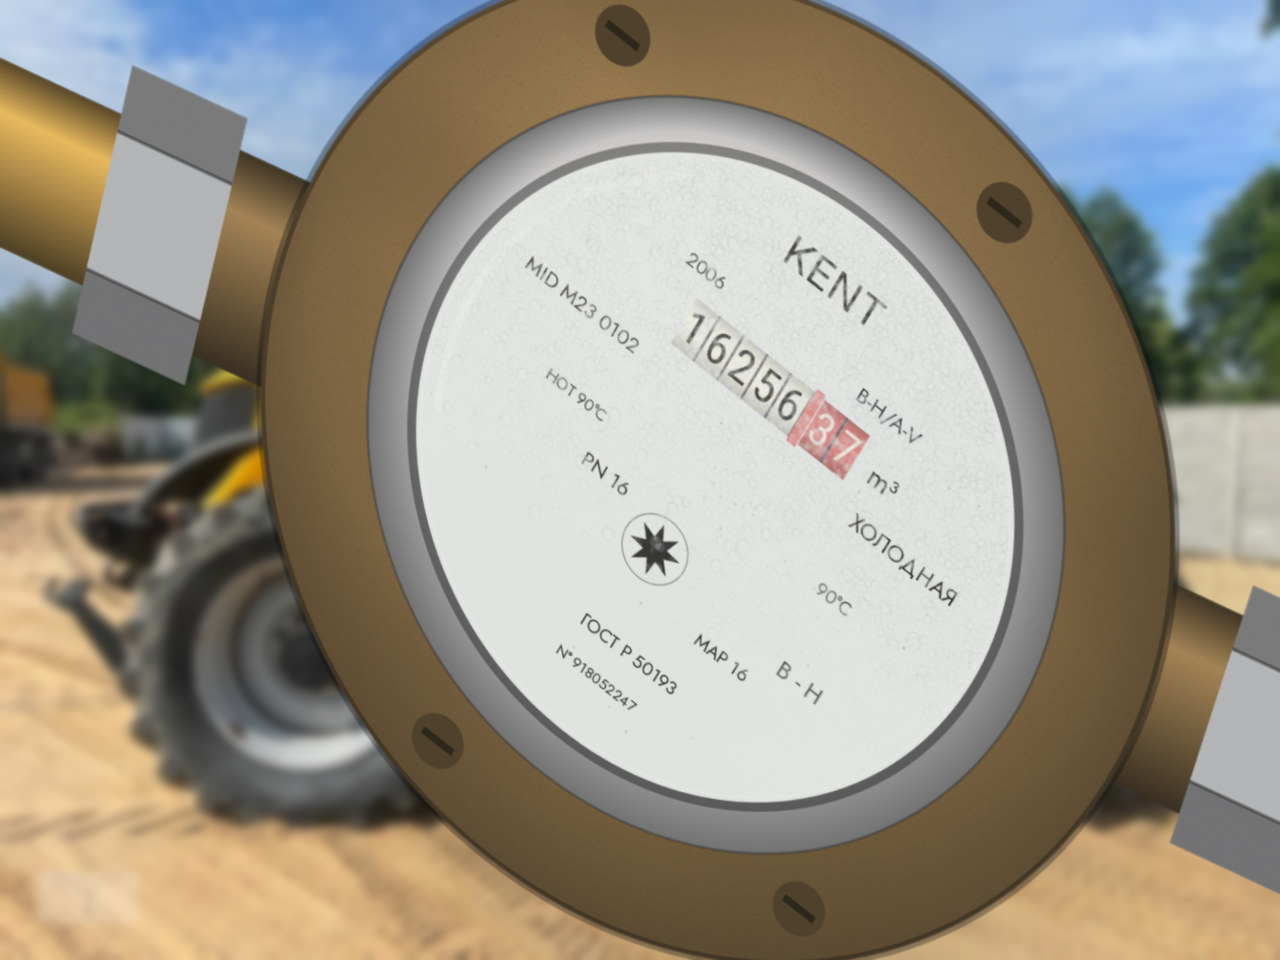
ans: 16256.37,m³
